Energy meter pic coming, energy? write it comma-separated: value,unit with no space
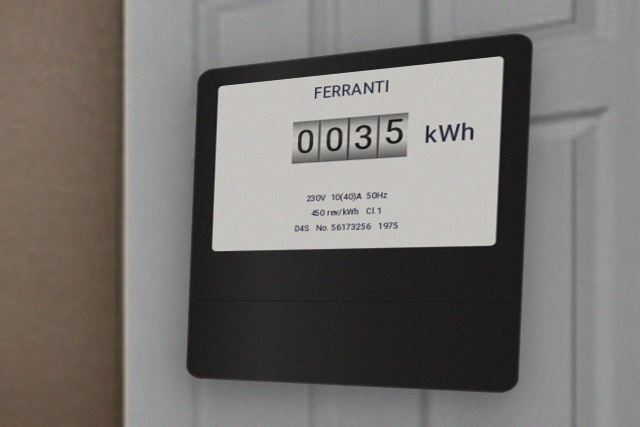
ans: 35,kWh
